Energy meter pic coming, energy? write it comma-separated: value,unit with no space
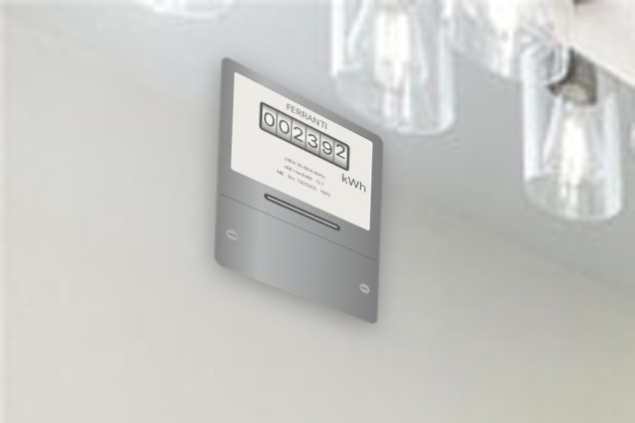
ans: 2392,kWh
